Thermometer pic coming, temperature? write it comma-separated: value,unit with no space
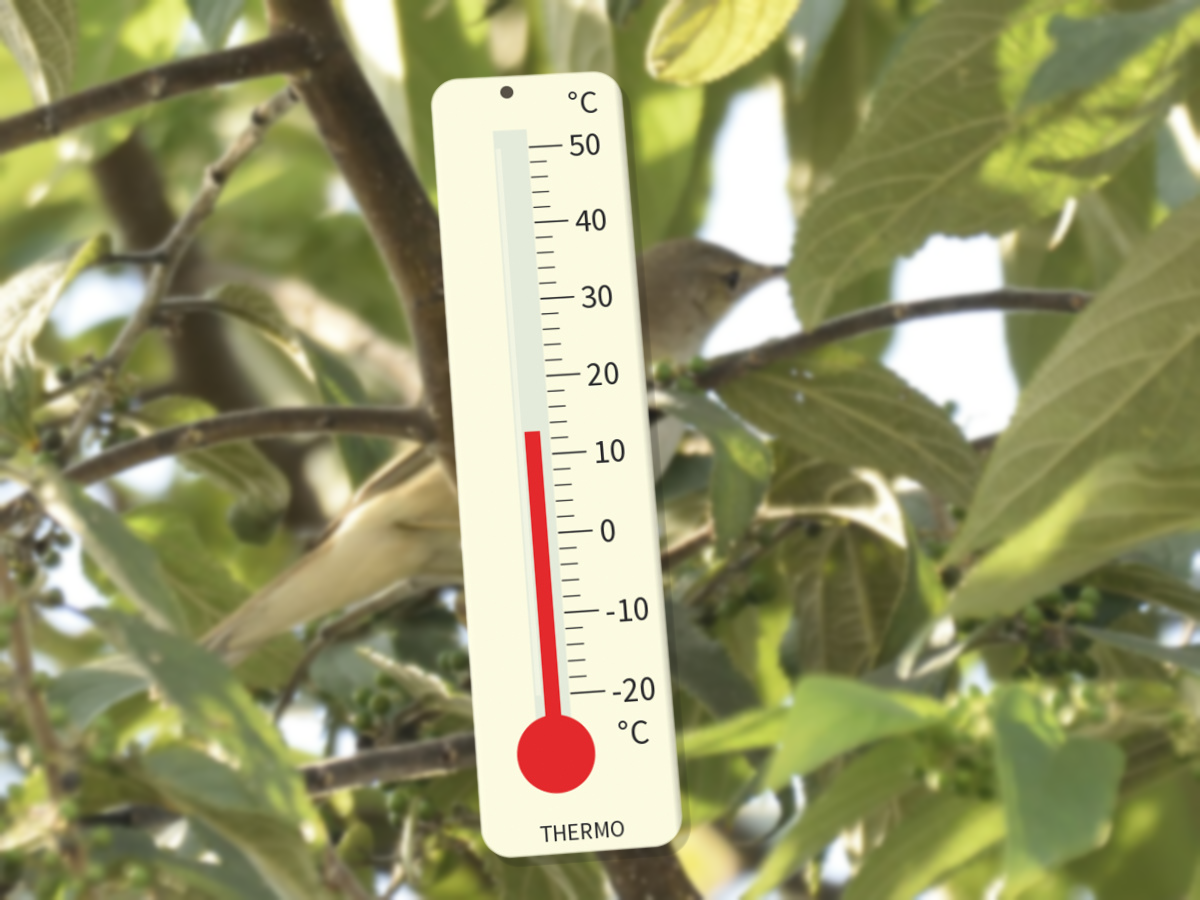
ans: 13,°C
